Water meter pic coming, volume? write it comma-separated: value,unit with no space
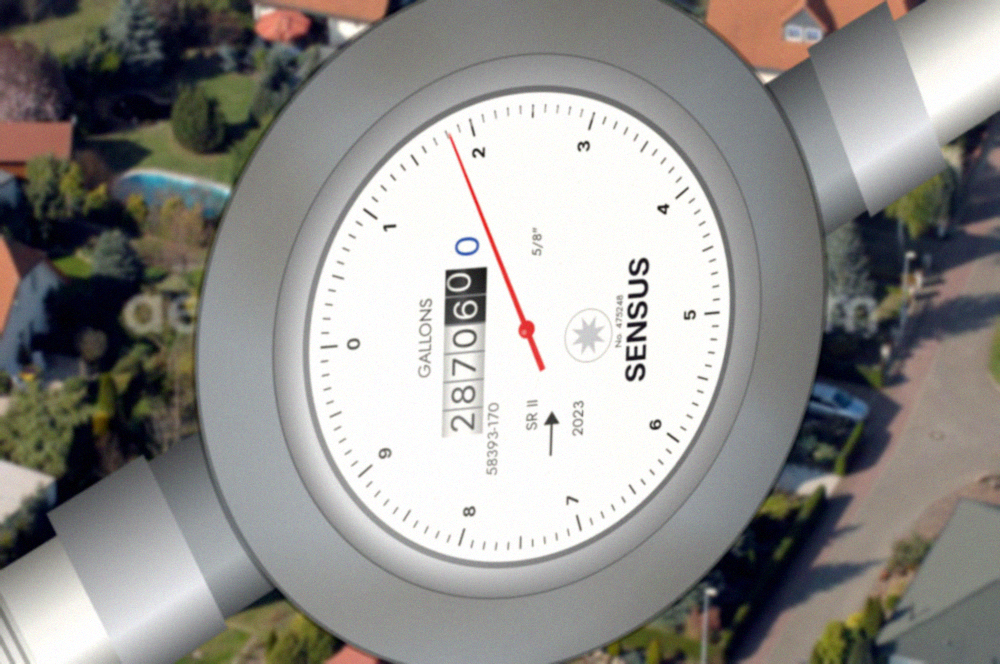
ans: 2870601.8,gal
